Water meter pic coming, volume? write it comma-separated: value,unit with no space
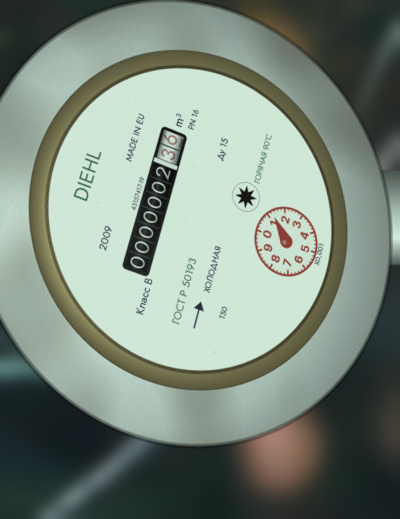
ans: 2.361,m³
